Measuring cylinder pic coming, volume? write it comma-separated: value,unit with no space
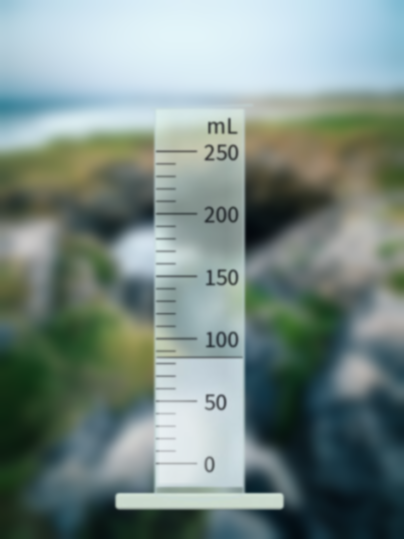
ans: 85,mL
